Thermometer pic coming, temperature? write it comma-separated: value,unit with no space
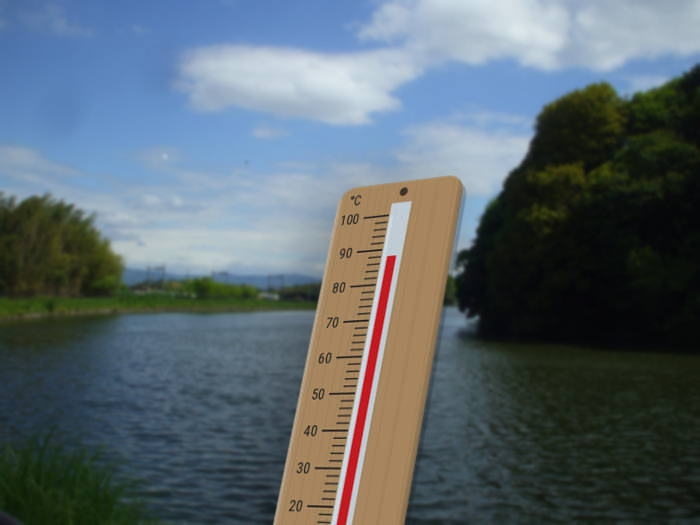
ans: 88,°C
